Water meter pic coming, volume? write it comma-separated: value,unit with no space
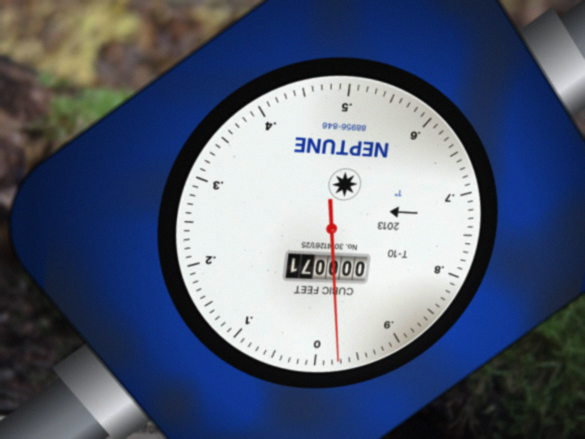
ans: 70.97,ft³
